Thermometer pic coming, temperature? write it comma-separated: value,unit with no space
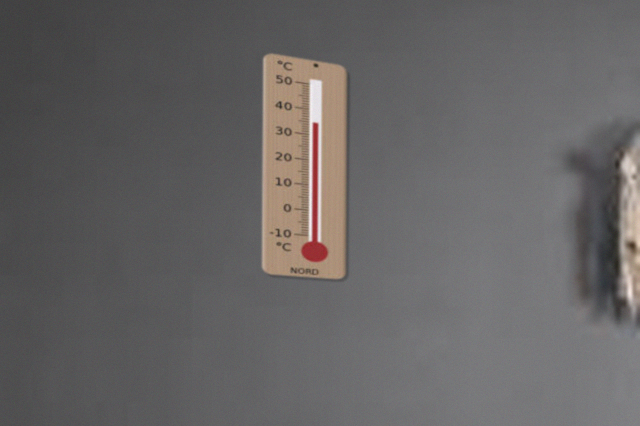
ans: 35,°C
